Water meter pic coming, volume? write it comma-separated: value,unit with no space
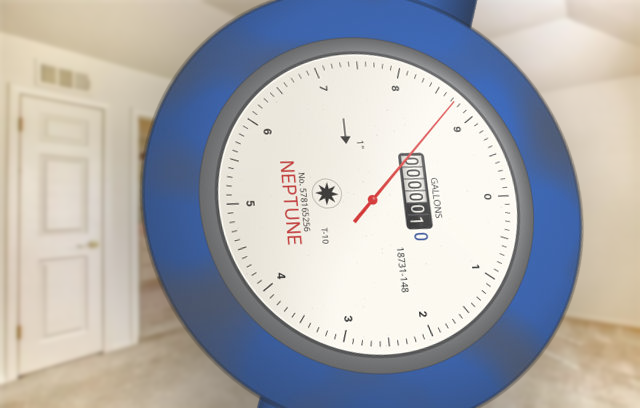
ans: 8.7,gal
